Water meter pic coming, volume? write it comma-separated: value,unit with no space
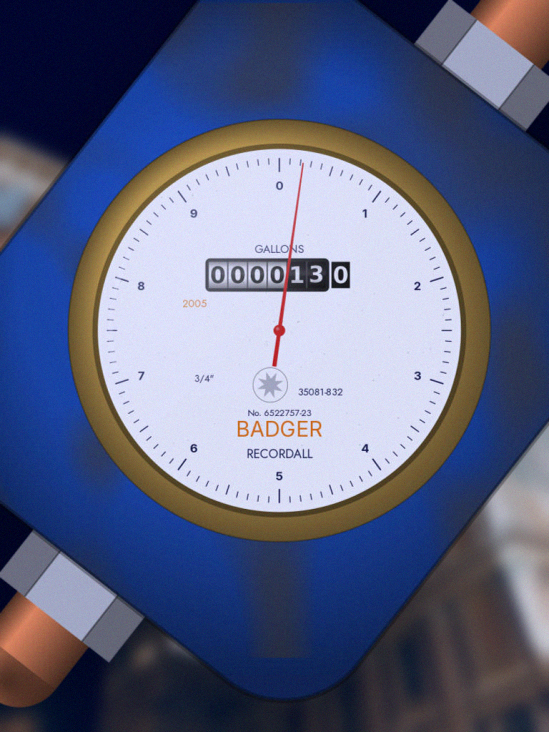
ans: 130.2,gal
